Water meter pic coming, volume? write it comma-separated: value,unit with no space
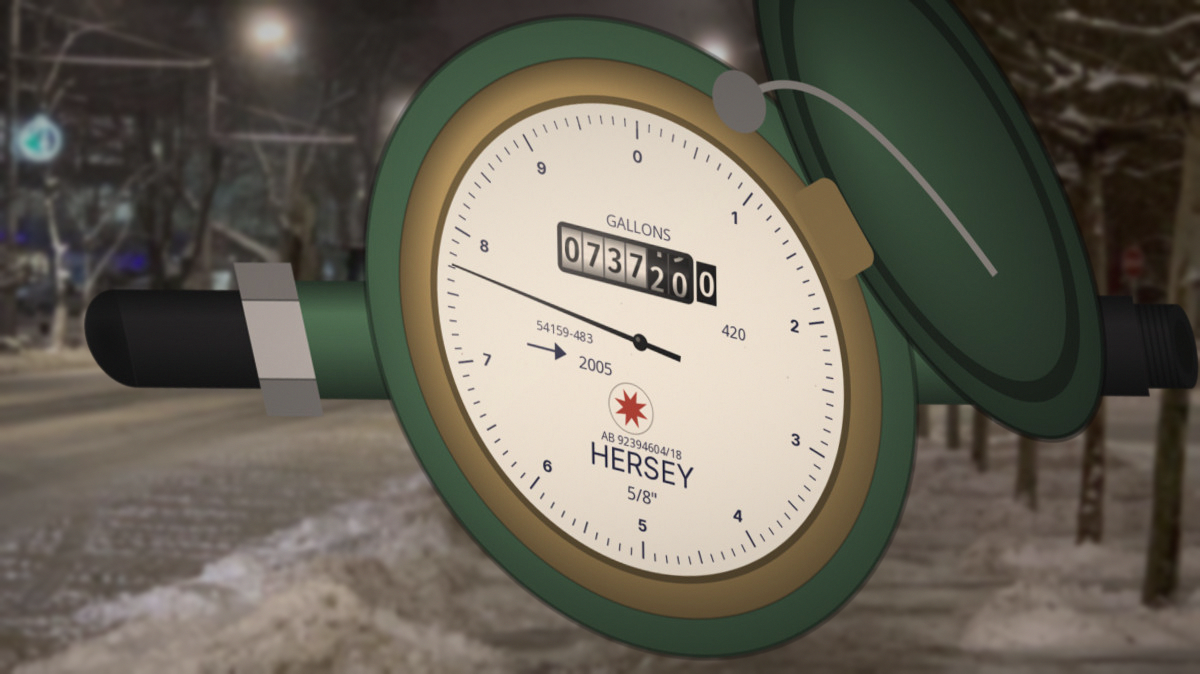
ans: 737197.7,gal
